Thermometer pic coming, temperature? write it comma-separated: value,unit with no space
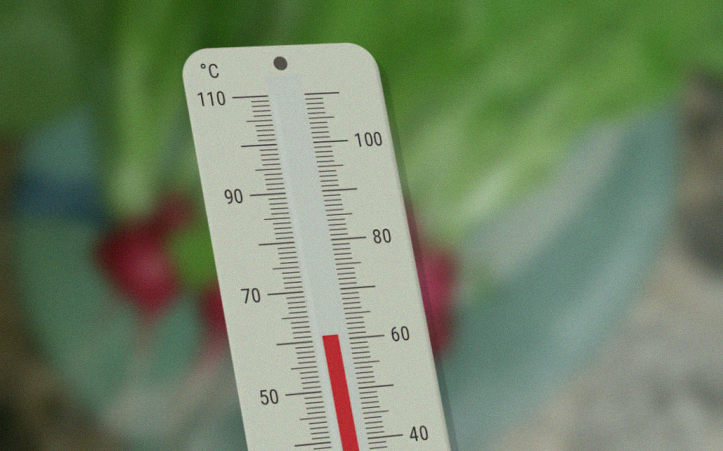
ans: 61,°C
